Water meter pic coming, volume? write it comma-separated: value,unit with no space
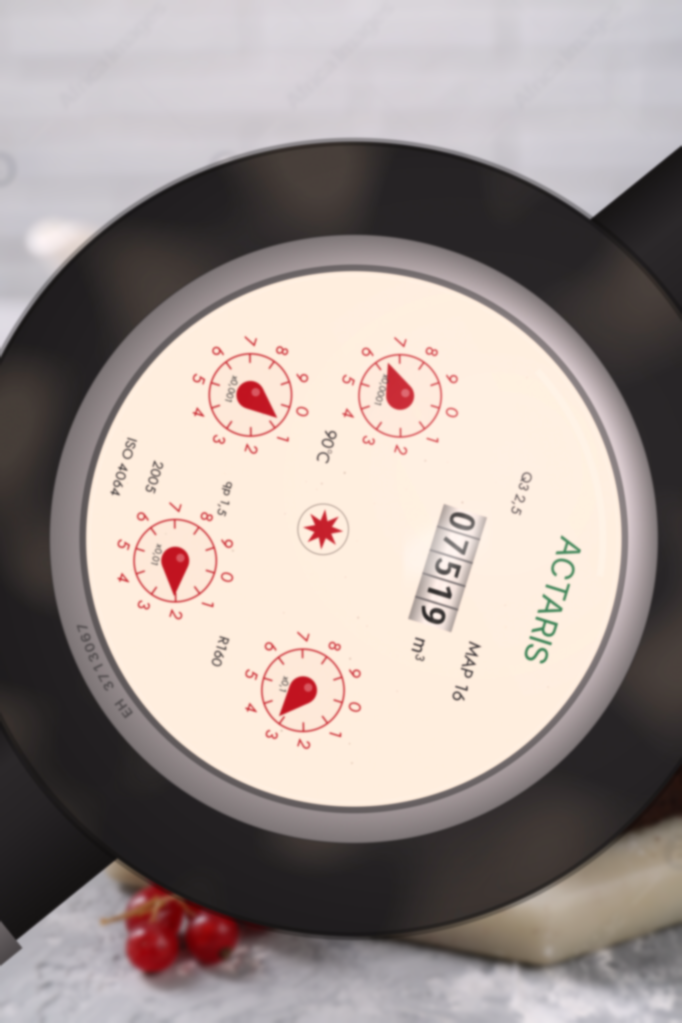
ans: 7519.3206,m³
